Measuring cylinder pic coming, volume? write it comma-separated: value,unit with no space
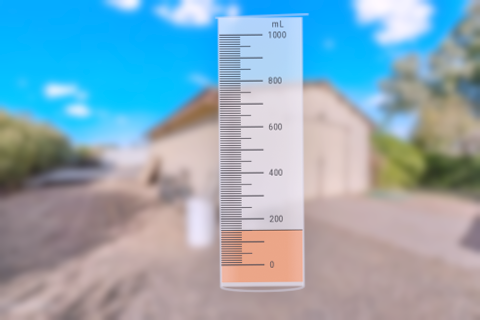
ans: 150,mL
